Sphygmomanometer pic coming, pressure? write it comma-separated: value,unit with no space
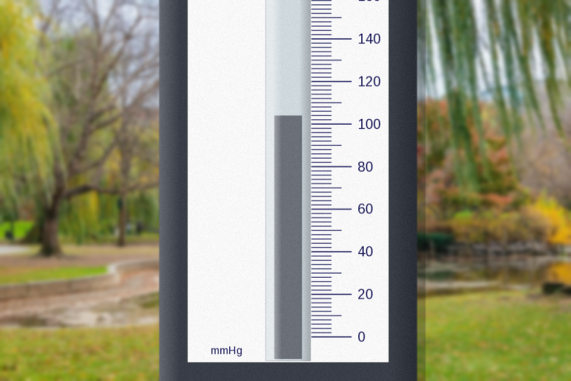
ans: 104,mmHg
